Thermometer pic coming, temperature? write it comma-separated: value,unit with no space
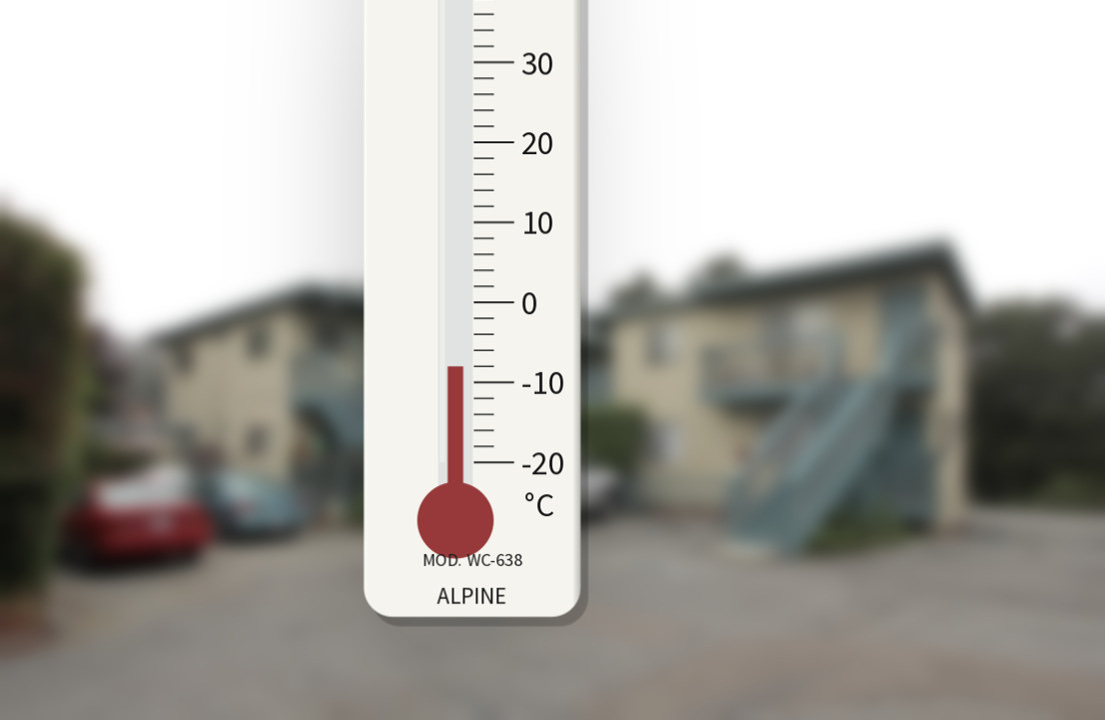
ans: -8,°C
